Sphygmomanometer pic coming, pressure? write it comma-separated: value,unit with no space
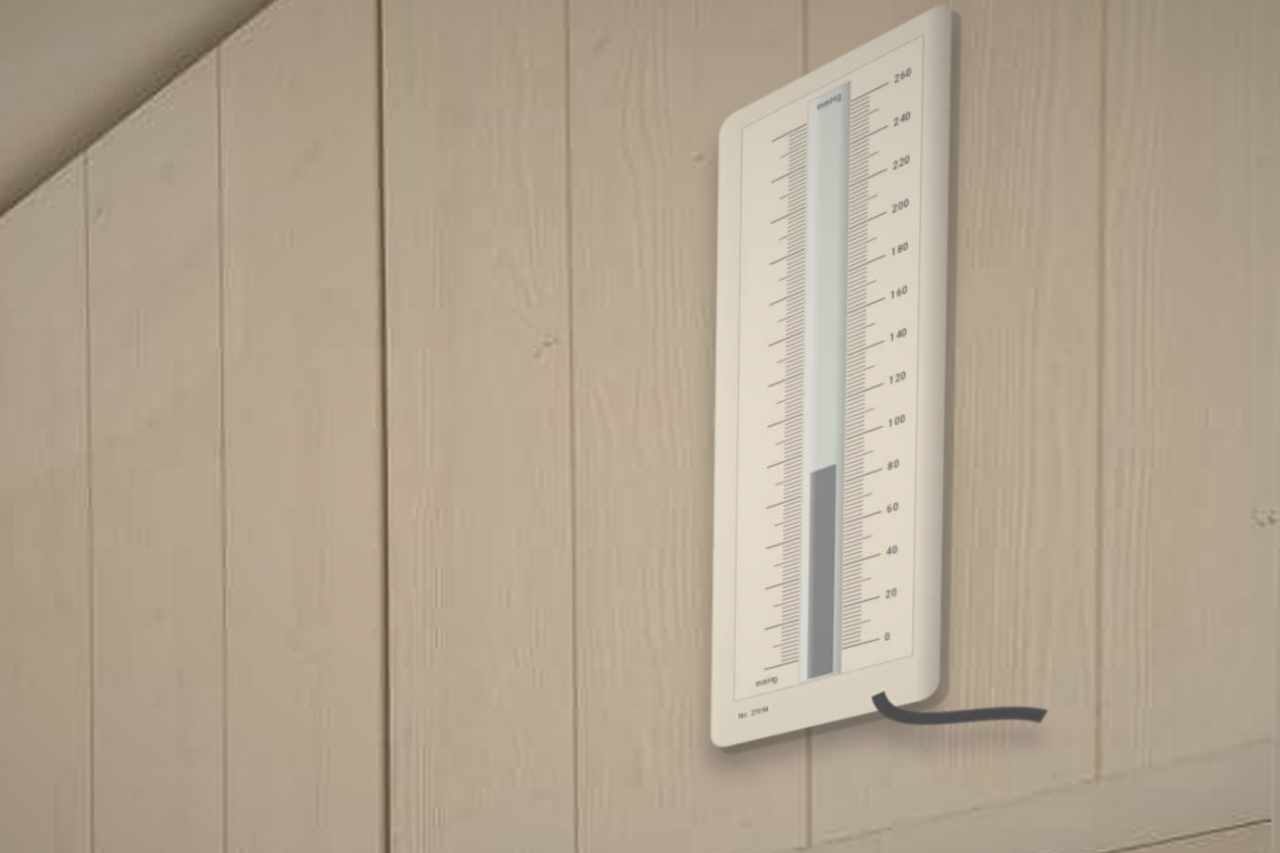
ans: 90,mmHg
